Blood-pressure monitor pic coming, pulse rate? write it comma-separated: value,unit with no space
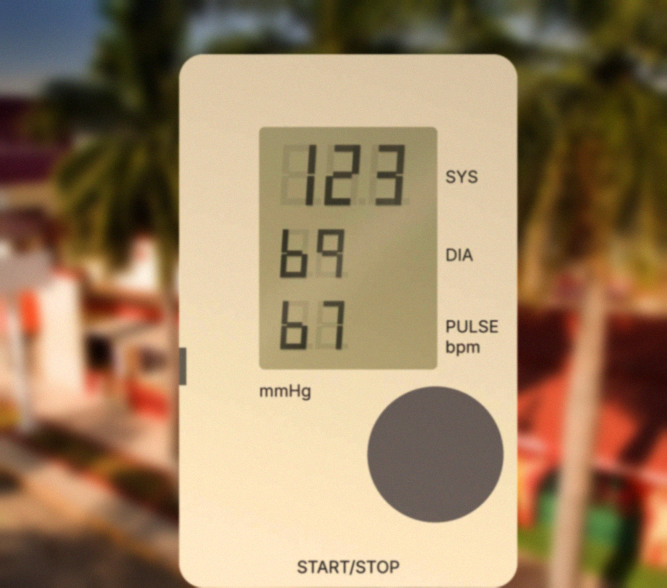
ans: 67,bpm
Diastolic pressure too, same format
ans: 69,mmHg
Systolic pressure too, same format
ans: 123,mmHg
